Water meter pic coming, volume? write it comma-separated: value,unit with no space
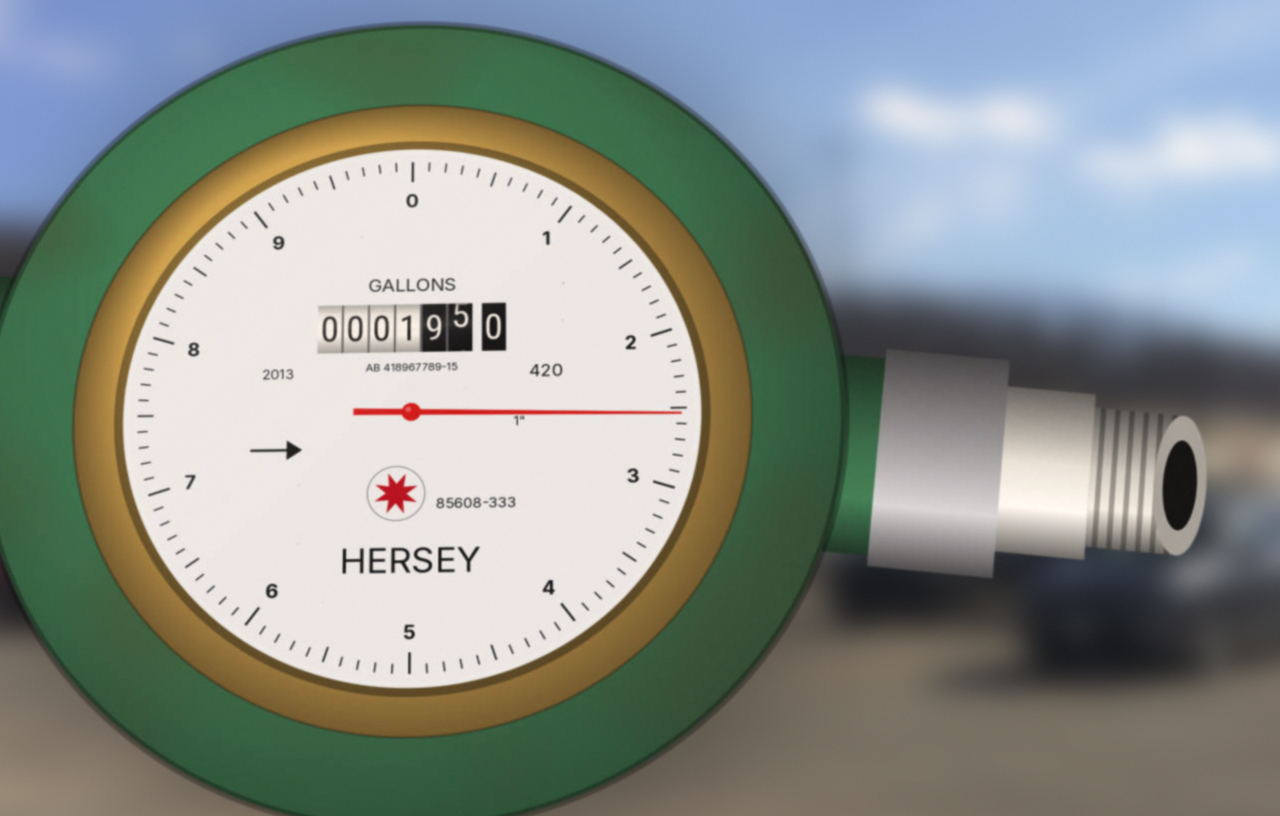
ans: 1952.5,gal
